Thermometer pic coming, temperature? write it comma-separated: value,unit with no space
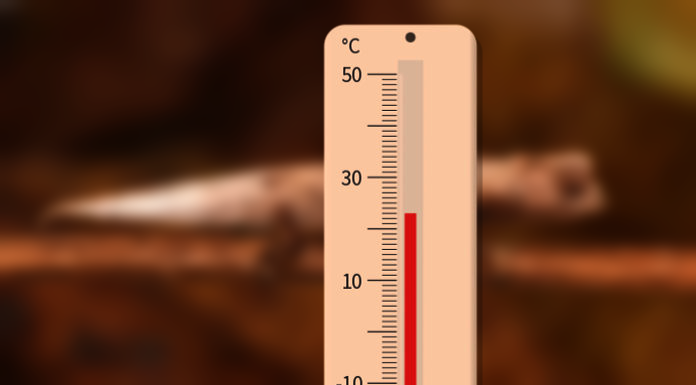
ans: 23,°C
